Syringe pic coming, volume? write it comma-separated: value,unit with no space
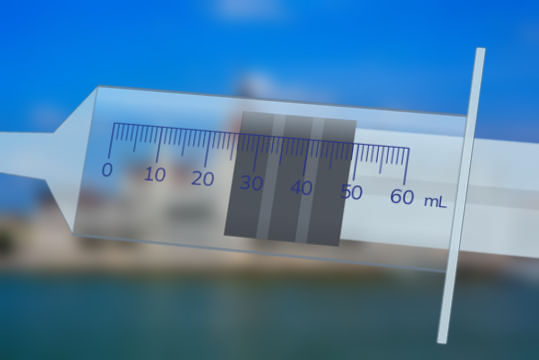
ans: 26,mL
